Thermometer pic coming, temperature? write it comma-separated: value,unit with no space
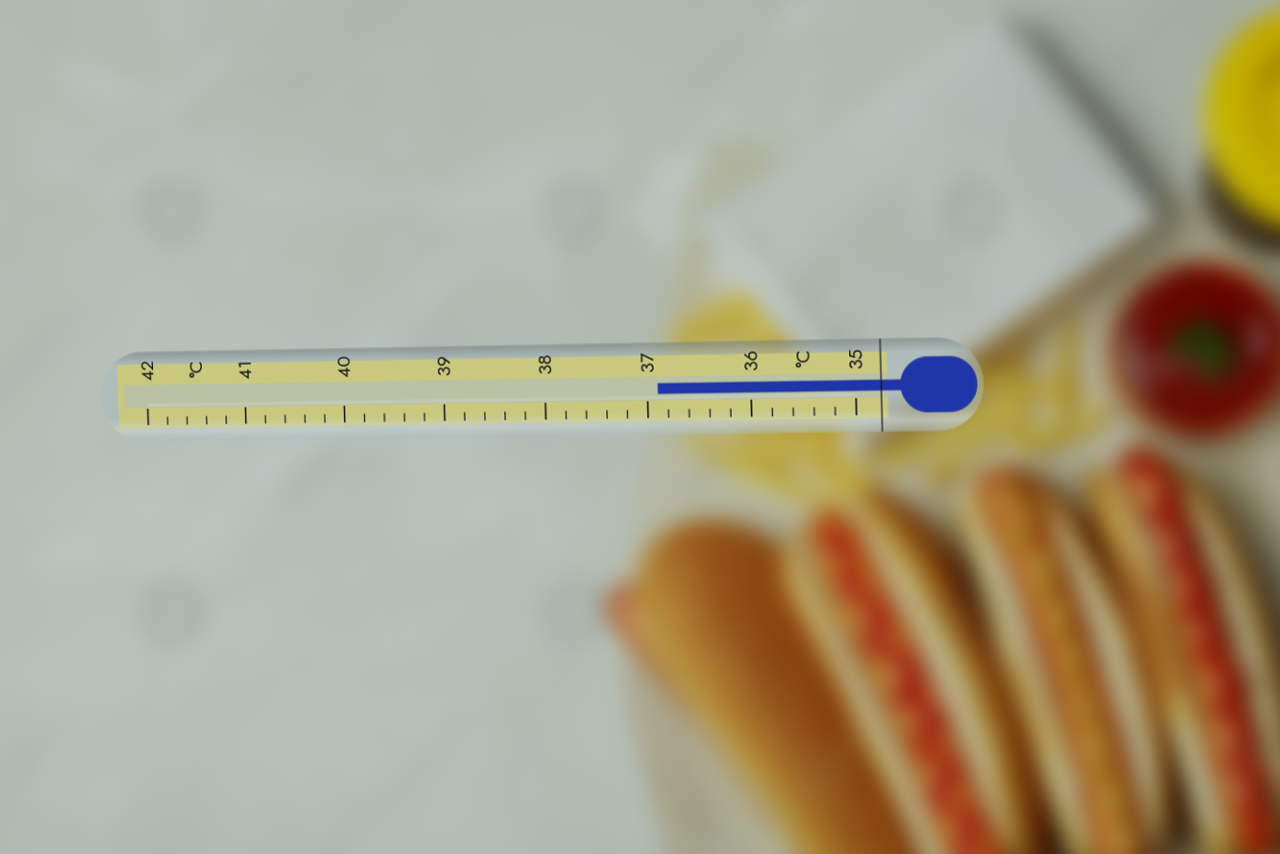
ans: 36.9,°C
